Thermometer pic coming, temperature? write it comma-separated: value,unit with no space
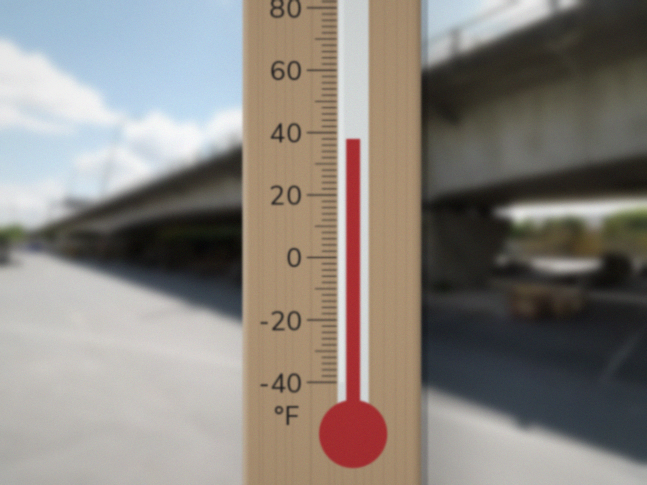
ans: 38,°F
